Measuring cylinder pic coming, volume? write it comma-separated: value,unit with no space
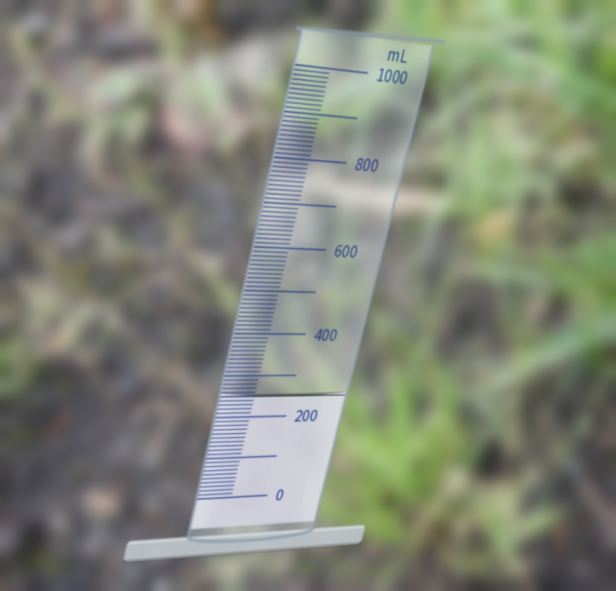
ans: 250,mL
